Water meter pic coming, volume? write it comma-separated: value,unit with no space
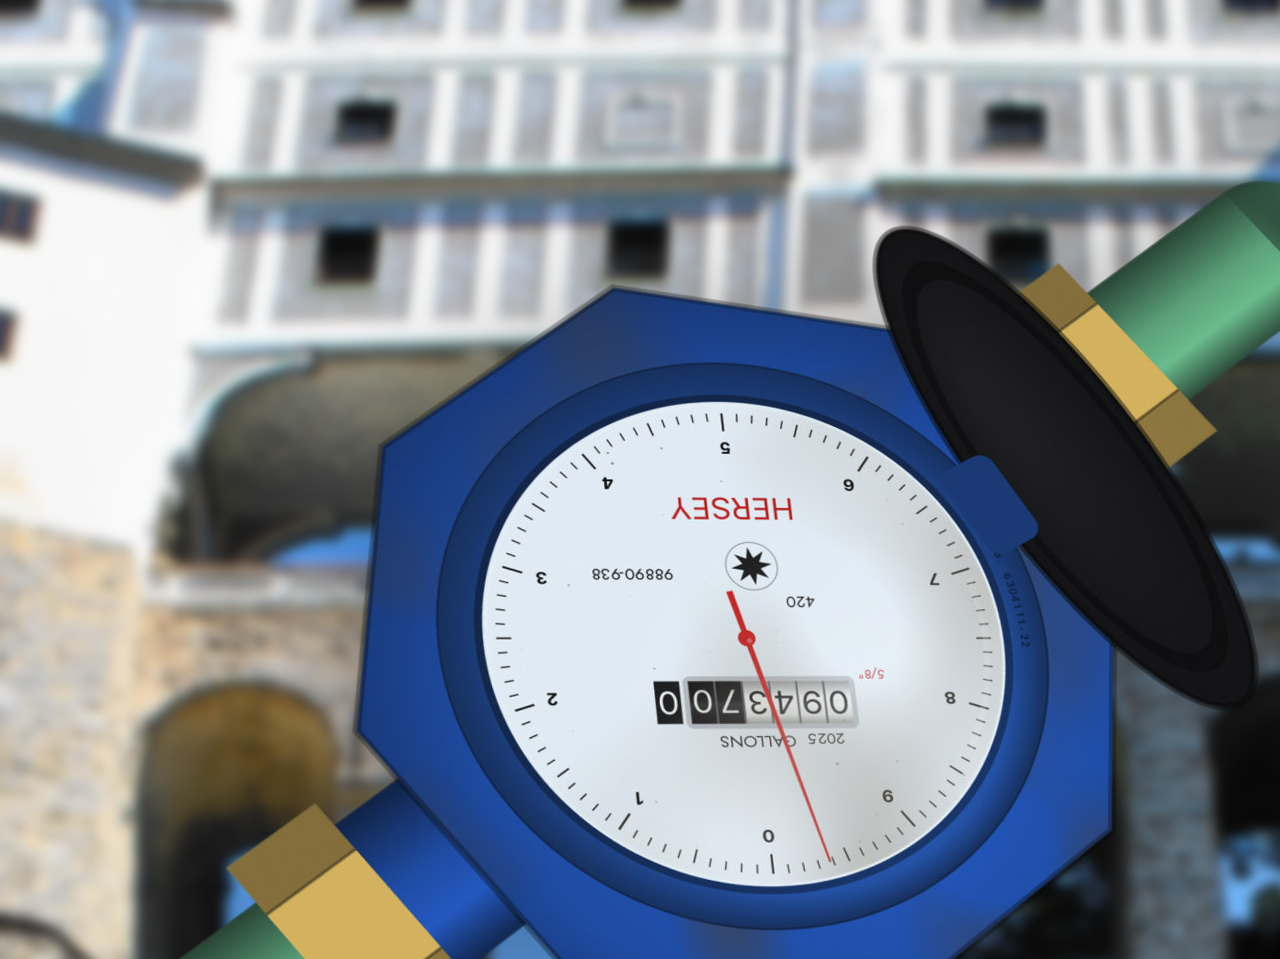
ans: 943699.6,gal
